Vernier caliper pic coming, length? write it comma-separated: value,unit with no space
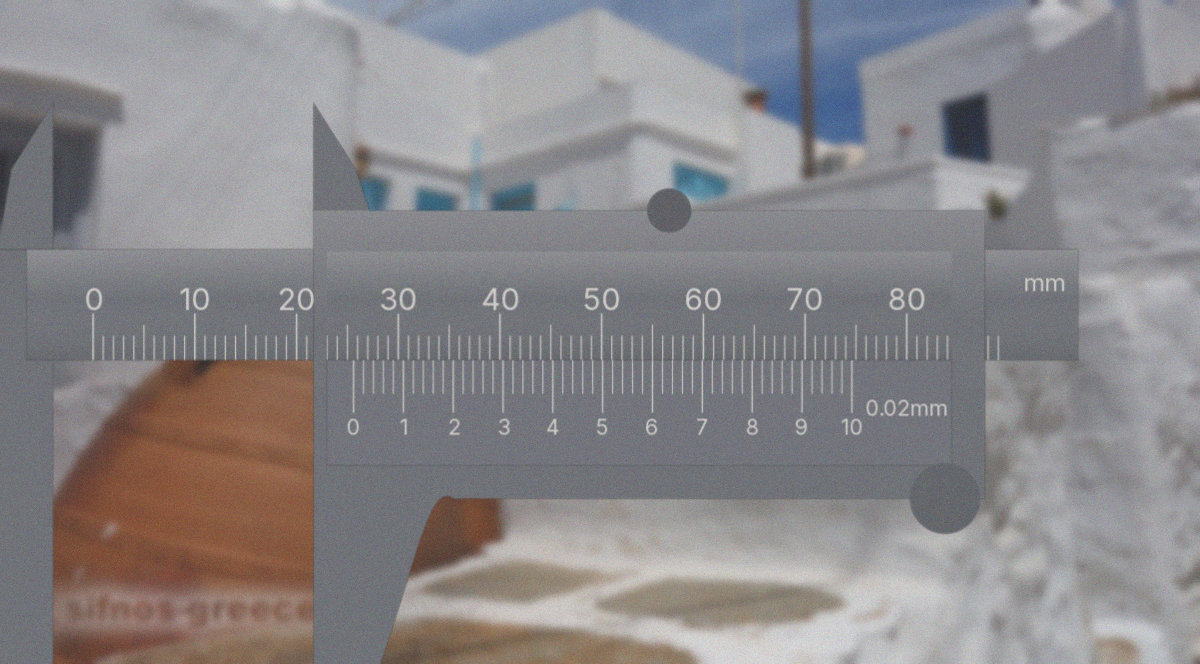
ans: 25.6,mm
